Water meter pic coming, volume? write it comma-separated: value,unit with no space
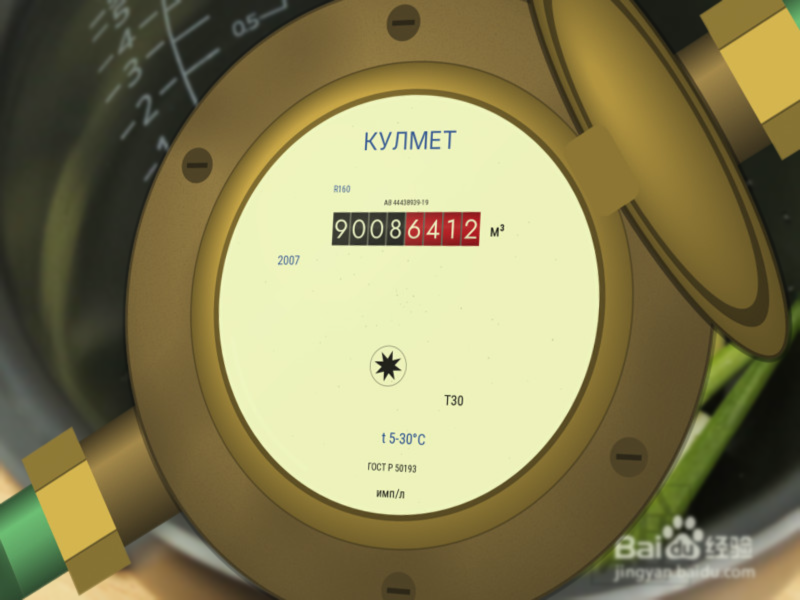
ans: 9008.6412,m³
